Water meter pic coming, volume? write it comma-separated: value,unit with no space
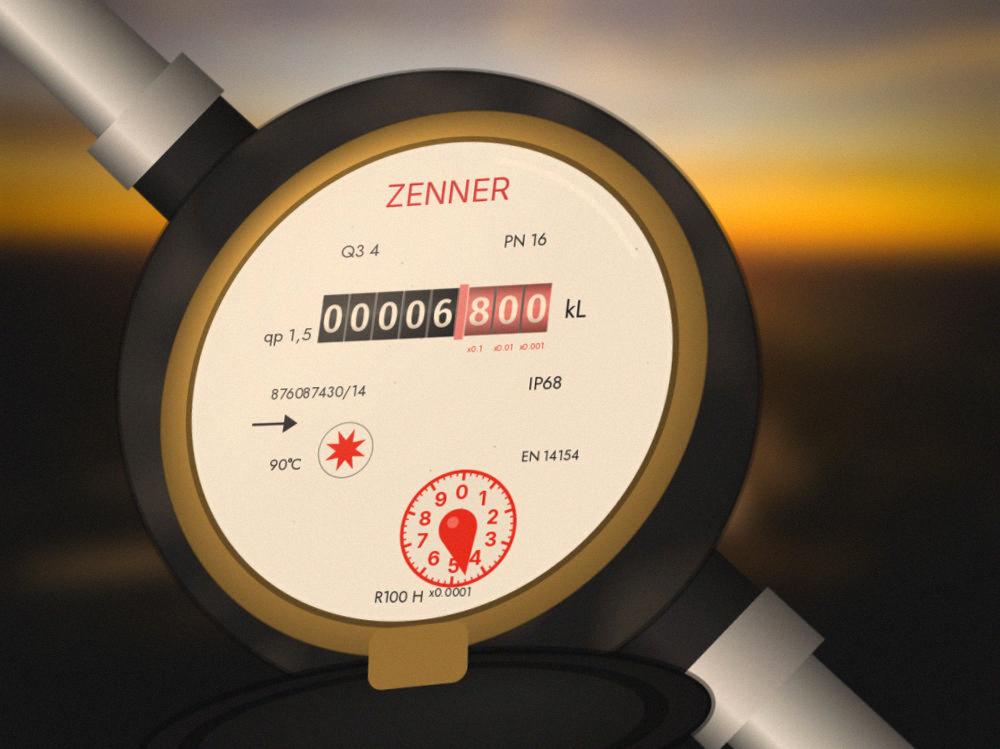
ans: 6.8004,kL
